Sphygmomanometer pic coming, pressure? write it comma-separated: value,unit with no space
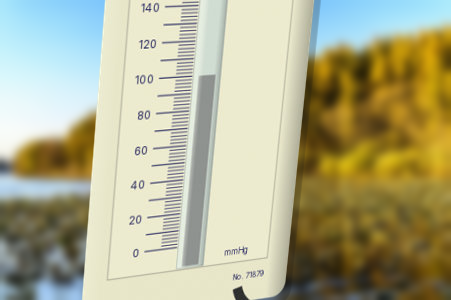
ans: 100,mmHg
